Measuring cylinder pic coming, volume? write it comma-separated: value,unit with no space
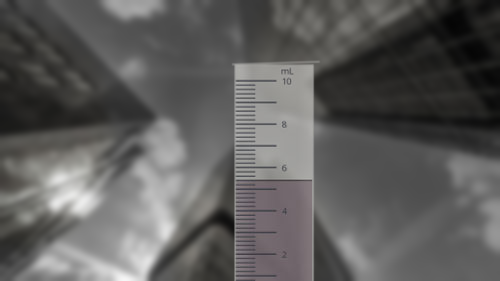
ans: 5.4,mL
